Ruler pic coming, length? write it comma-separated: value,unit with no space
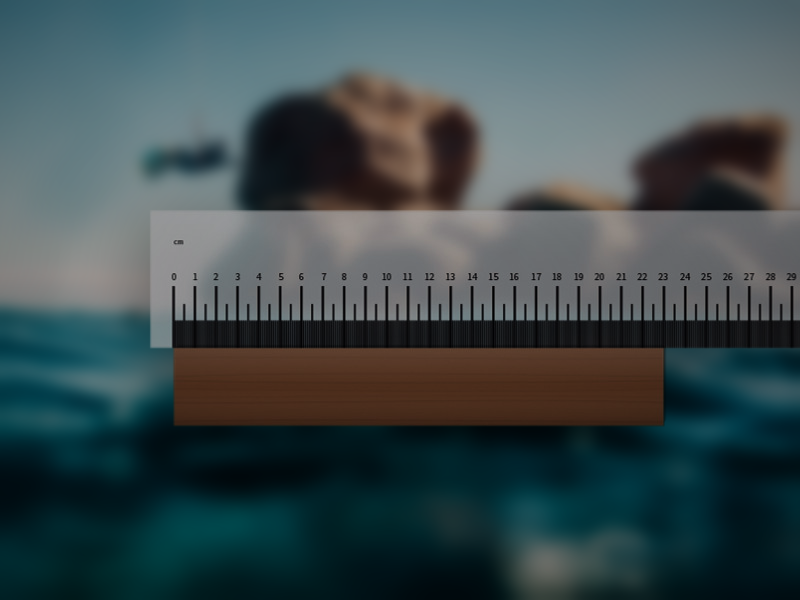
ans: 23,cm
